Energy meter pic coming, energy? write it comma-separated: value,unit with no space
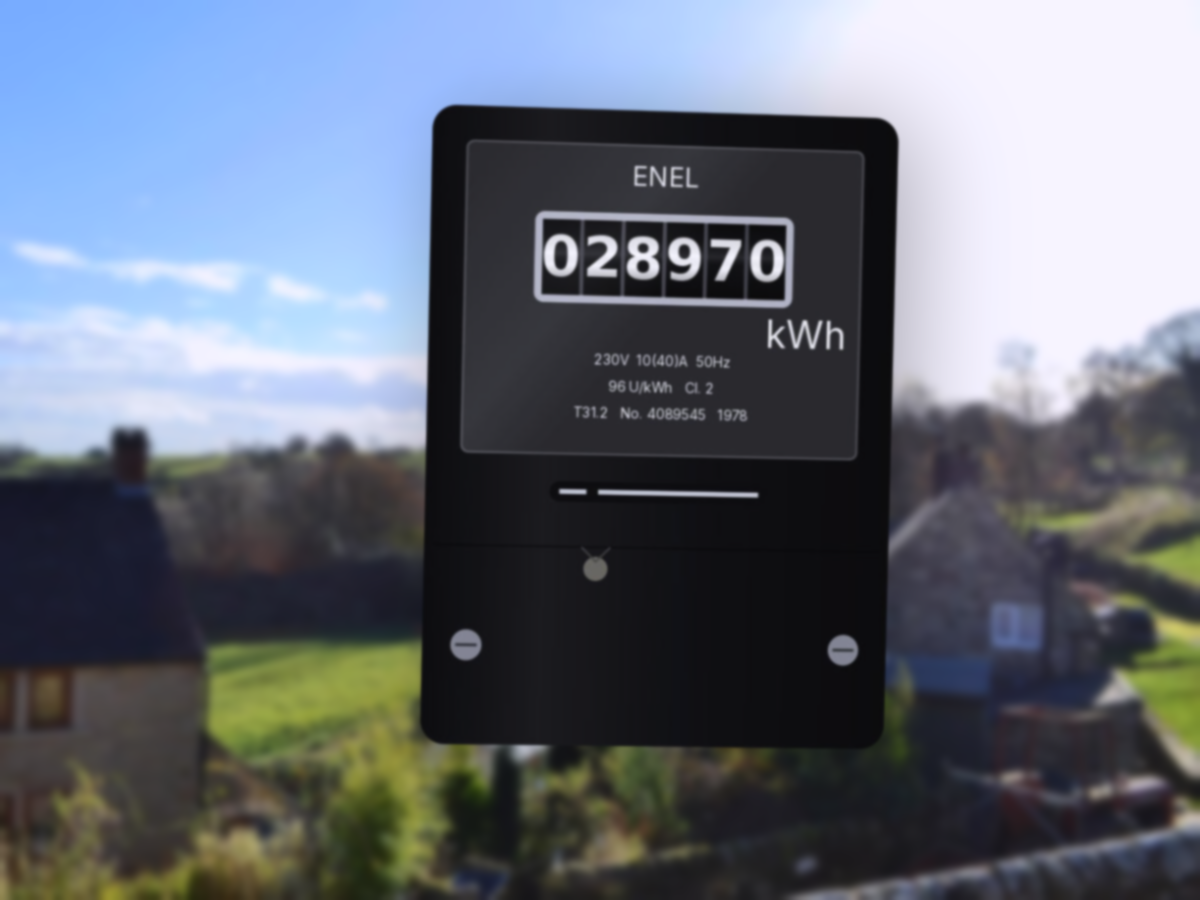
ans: 28970,kWh
